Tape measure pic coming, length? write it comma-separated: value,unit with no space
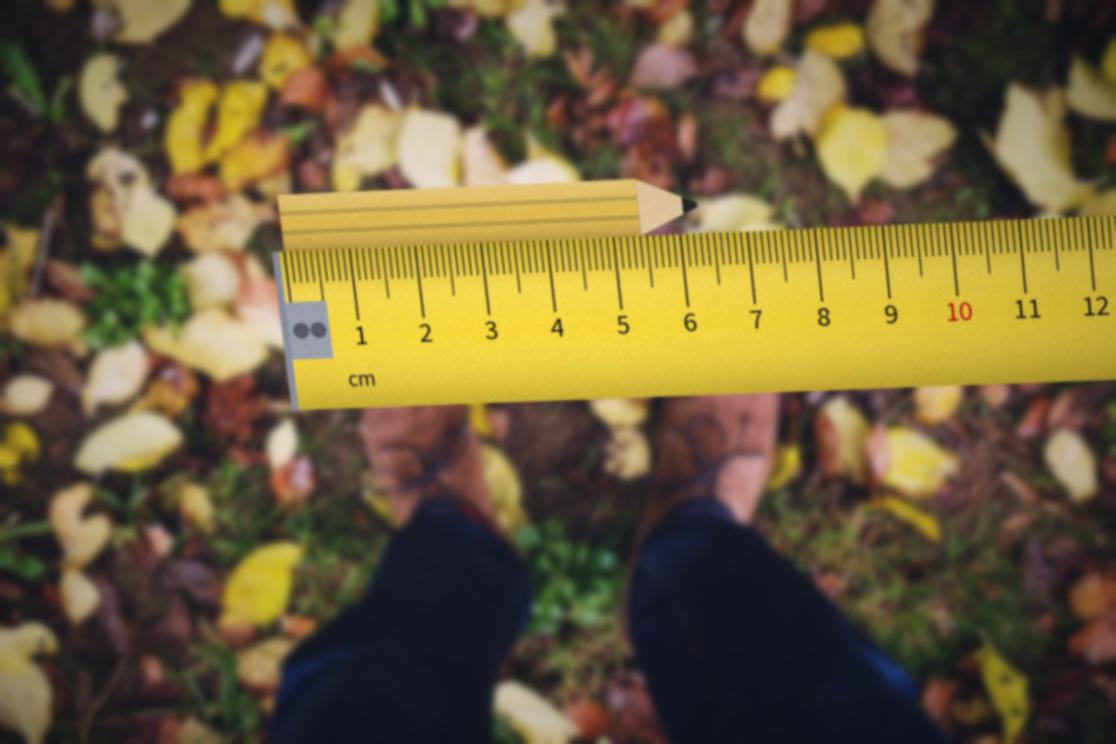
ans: 6.3,cm
